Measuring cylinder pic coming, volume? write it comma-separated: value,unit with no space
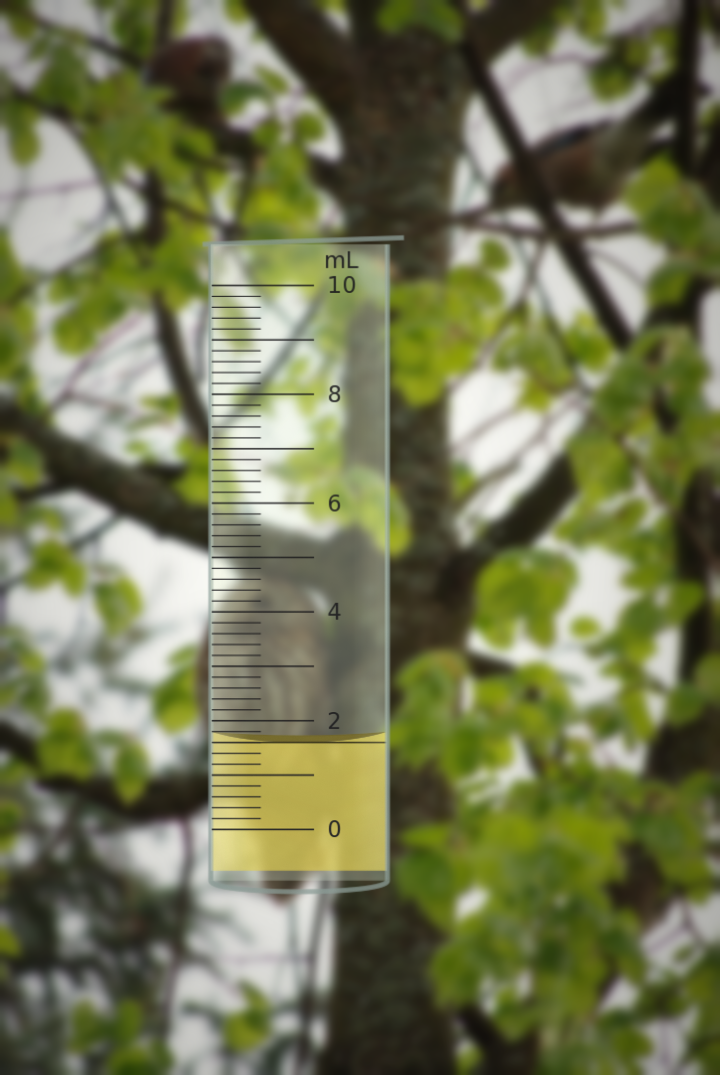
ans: 1.6,mL
